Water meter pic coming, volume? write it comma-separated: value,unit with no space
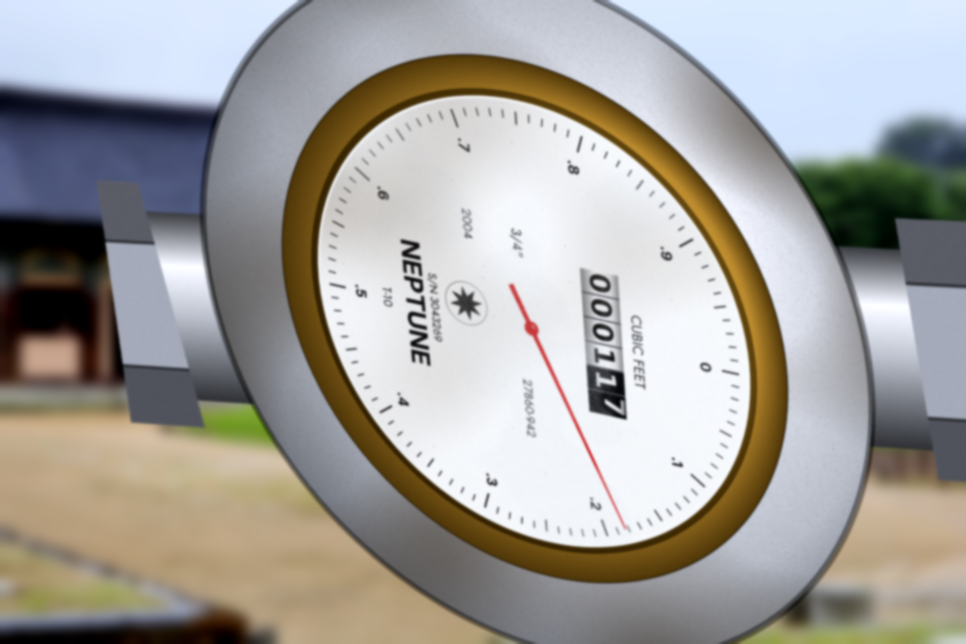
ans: 117.18,ft³
